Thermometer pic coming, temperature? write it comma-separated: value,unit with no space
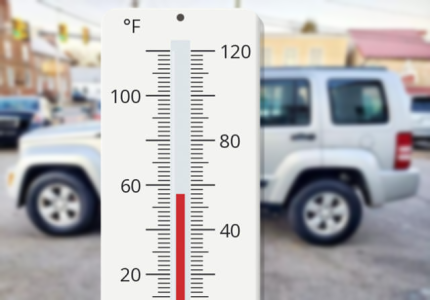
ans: 56,°F
